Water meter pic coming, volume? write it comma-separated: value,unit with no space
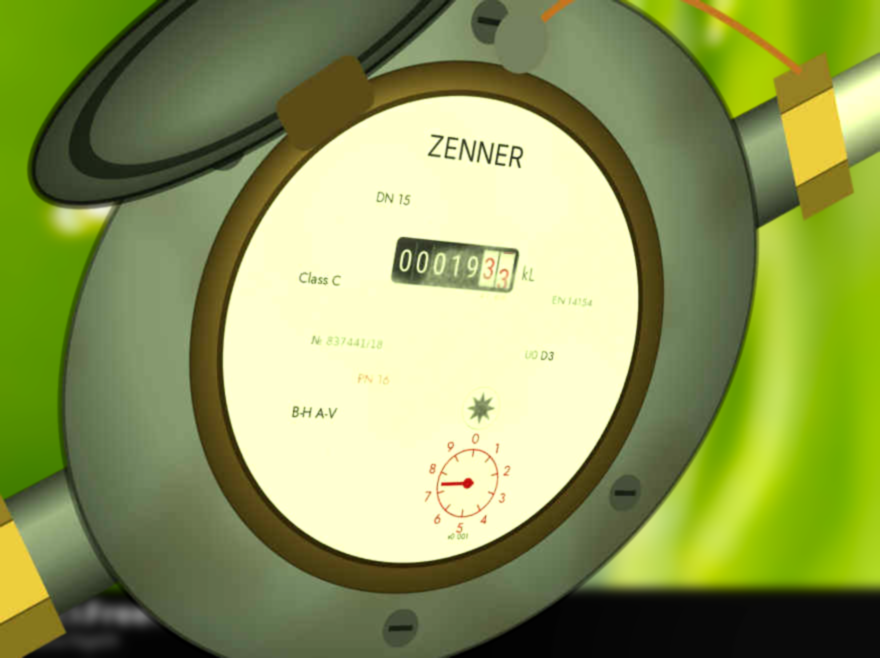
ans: 19.327,kL
